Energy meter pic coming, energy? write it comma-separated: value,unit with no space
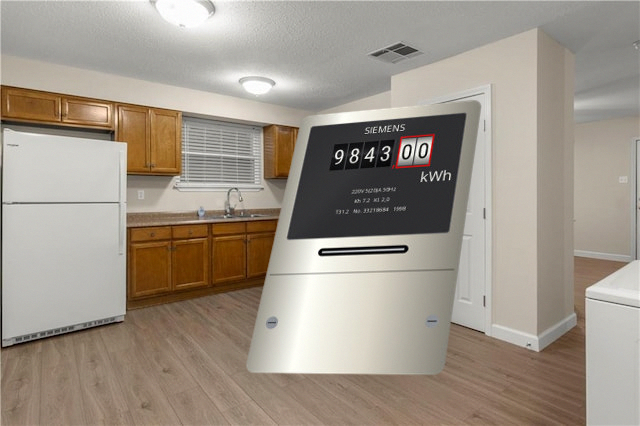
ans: 9843.00,kWh
